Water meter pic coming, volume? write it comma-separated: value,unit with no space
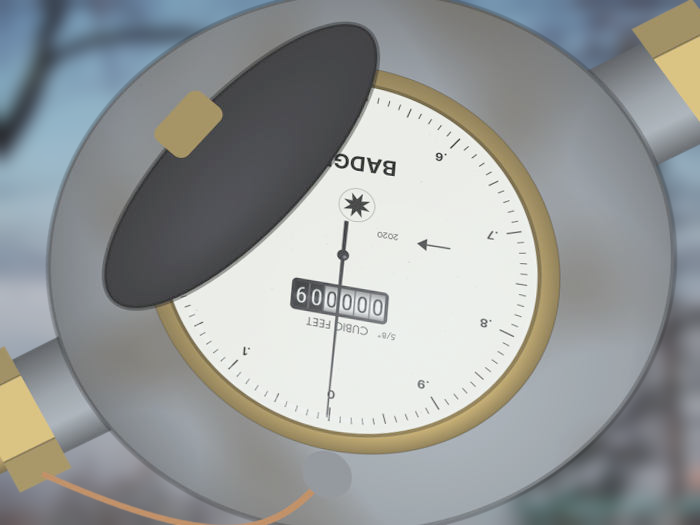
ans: 9.00,ft³
